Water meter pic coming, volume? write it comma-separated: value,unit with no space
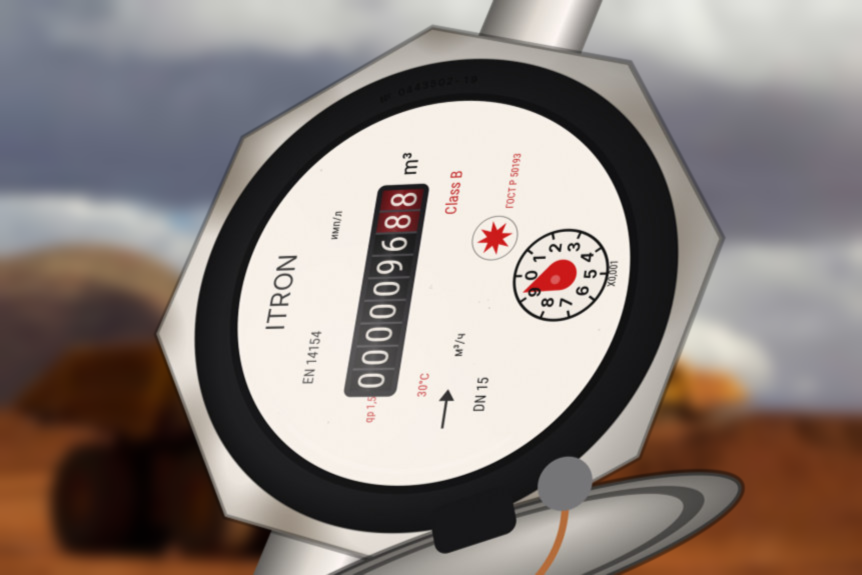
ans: 96.879,m³
